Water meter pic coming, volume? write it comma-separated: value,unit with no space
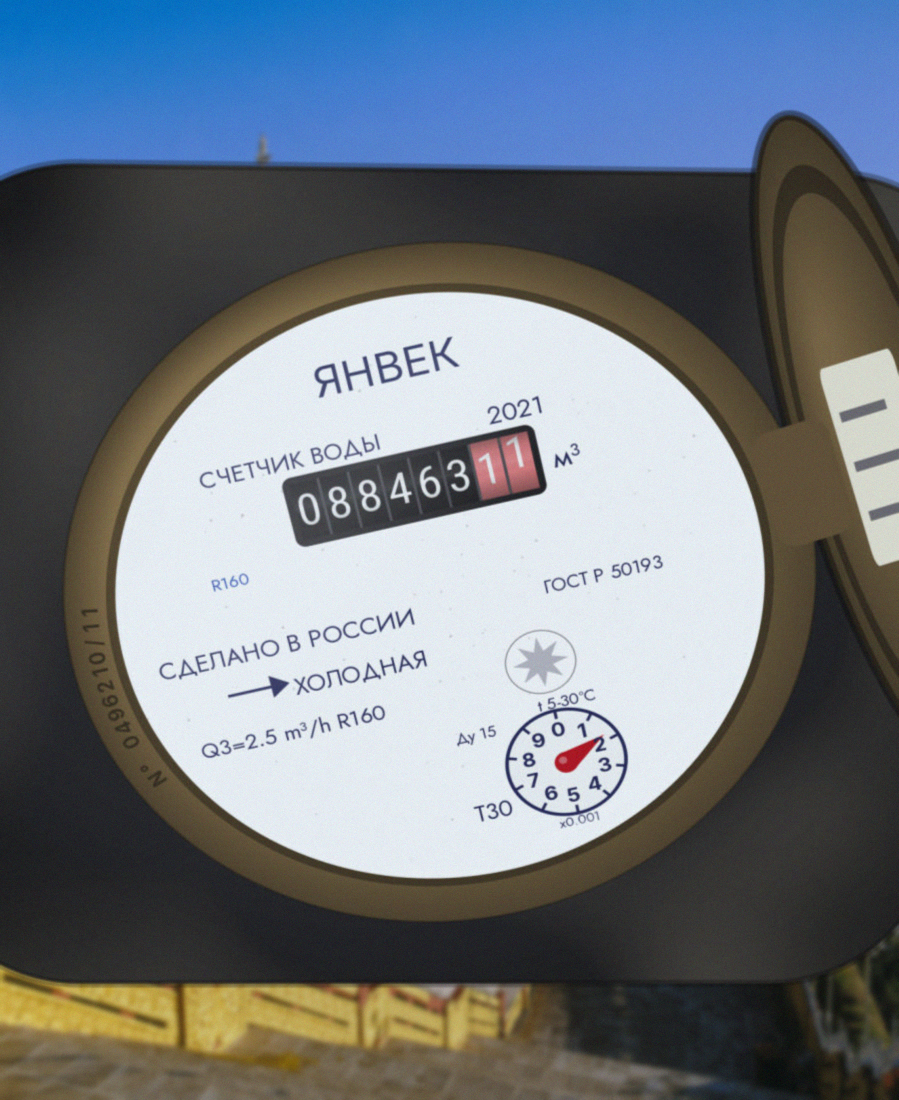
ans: 88463.111,m³
